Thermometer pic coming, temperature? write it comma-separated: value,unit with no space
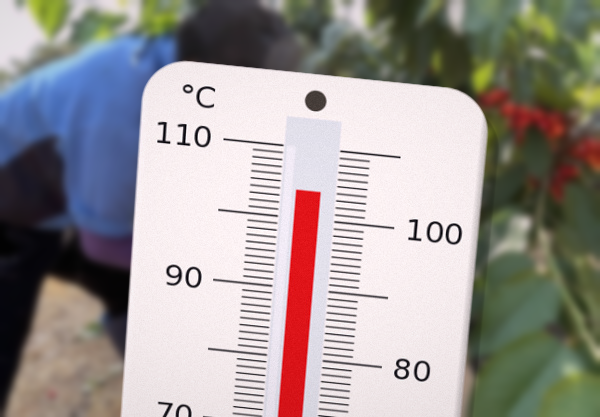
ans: 104,°C
